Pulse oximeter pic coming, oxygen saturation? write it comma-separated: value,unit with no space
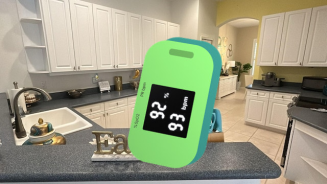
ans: 92,%
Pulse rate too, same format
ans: 93,bpm
